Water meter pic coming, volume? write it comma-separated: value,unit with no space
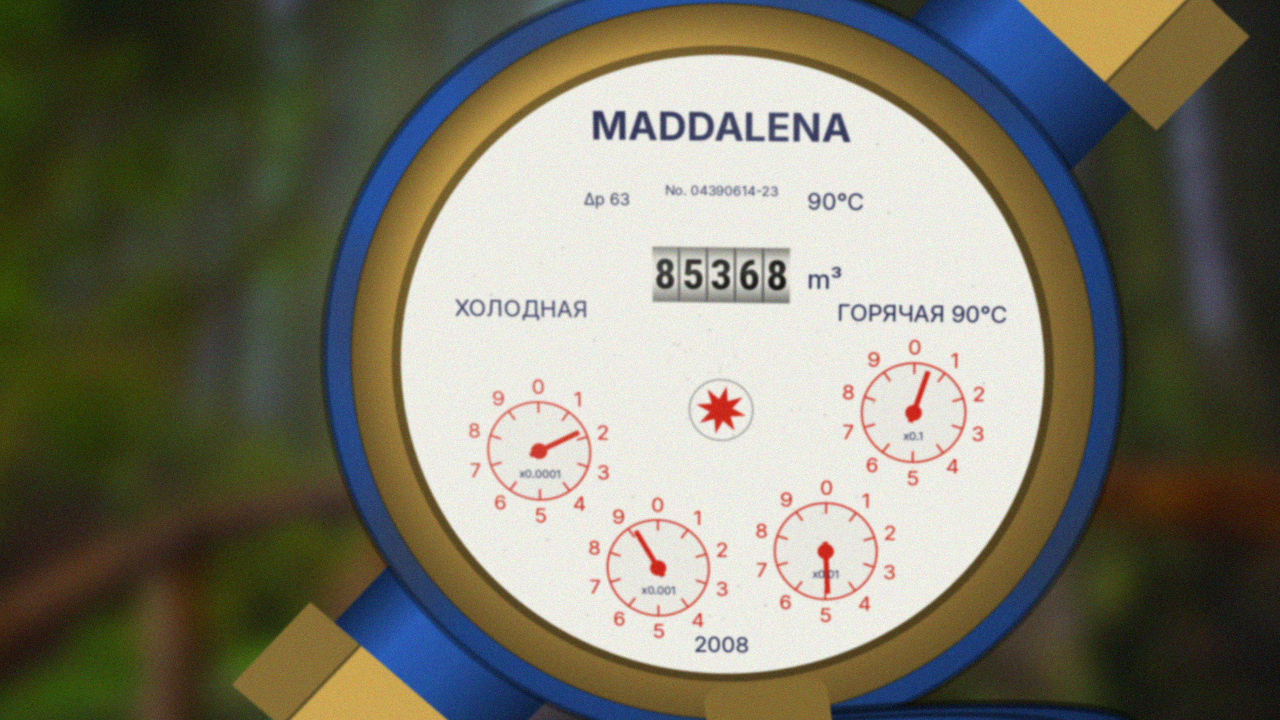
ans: 85368.0491,m³
